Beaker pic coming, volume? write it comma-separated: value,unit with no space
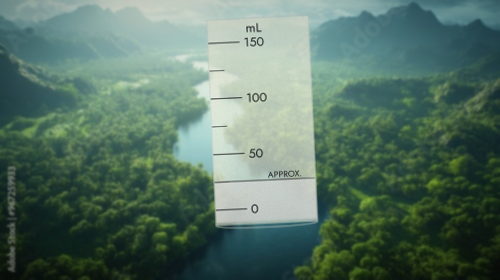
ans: 25,mL
